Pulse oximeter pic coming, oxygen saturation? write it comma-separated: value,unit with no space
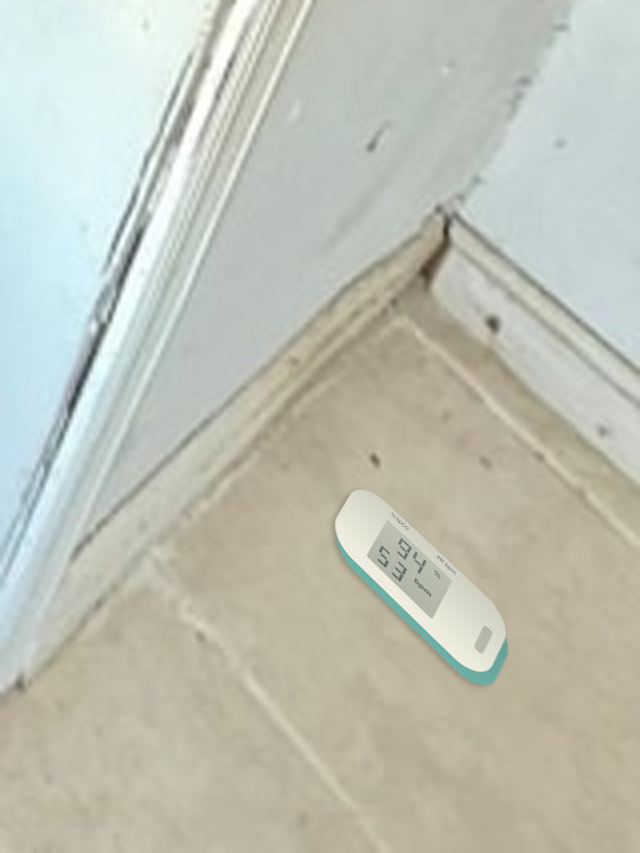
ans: 94,%
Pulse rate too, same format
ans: 53,bpm
